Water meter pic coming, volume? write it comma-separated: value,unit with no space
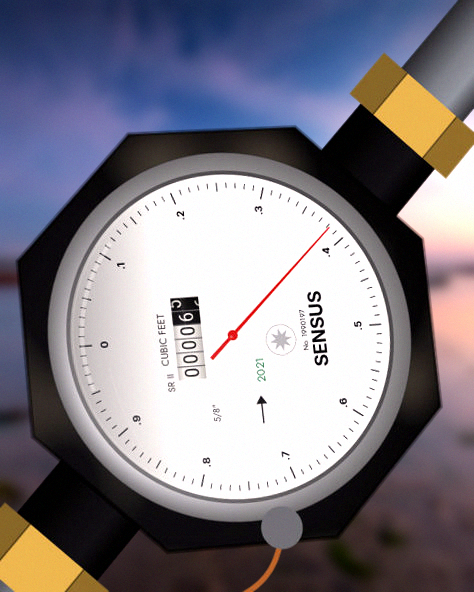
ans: 65.38,ft³
